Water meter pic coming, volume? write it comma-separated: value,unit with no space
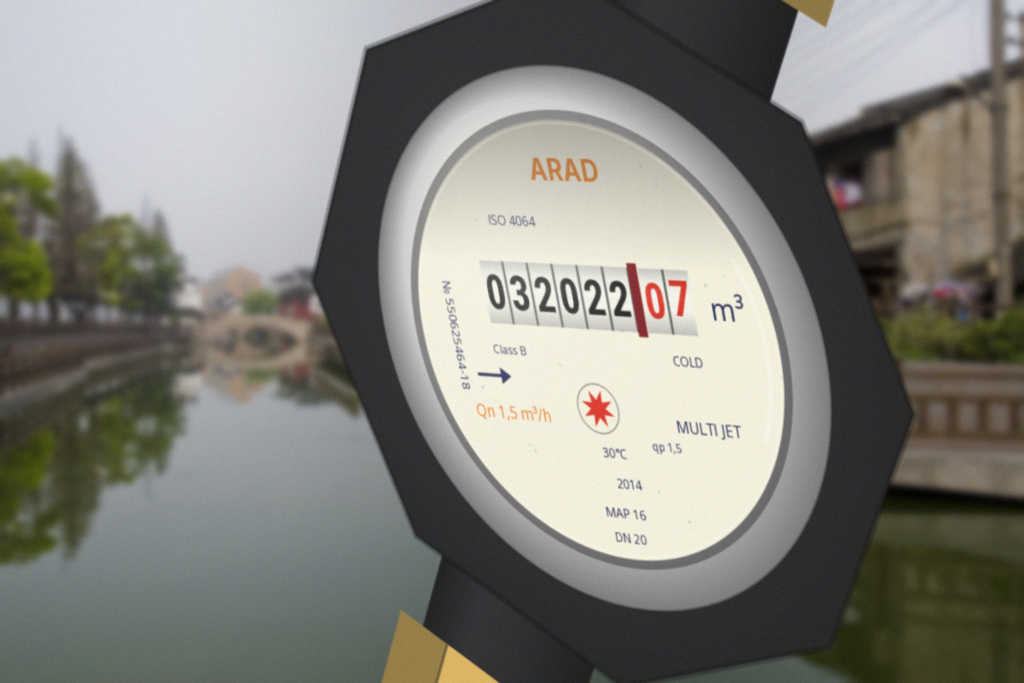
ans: 32022.07,m³
